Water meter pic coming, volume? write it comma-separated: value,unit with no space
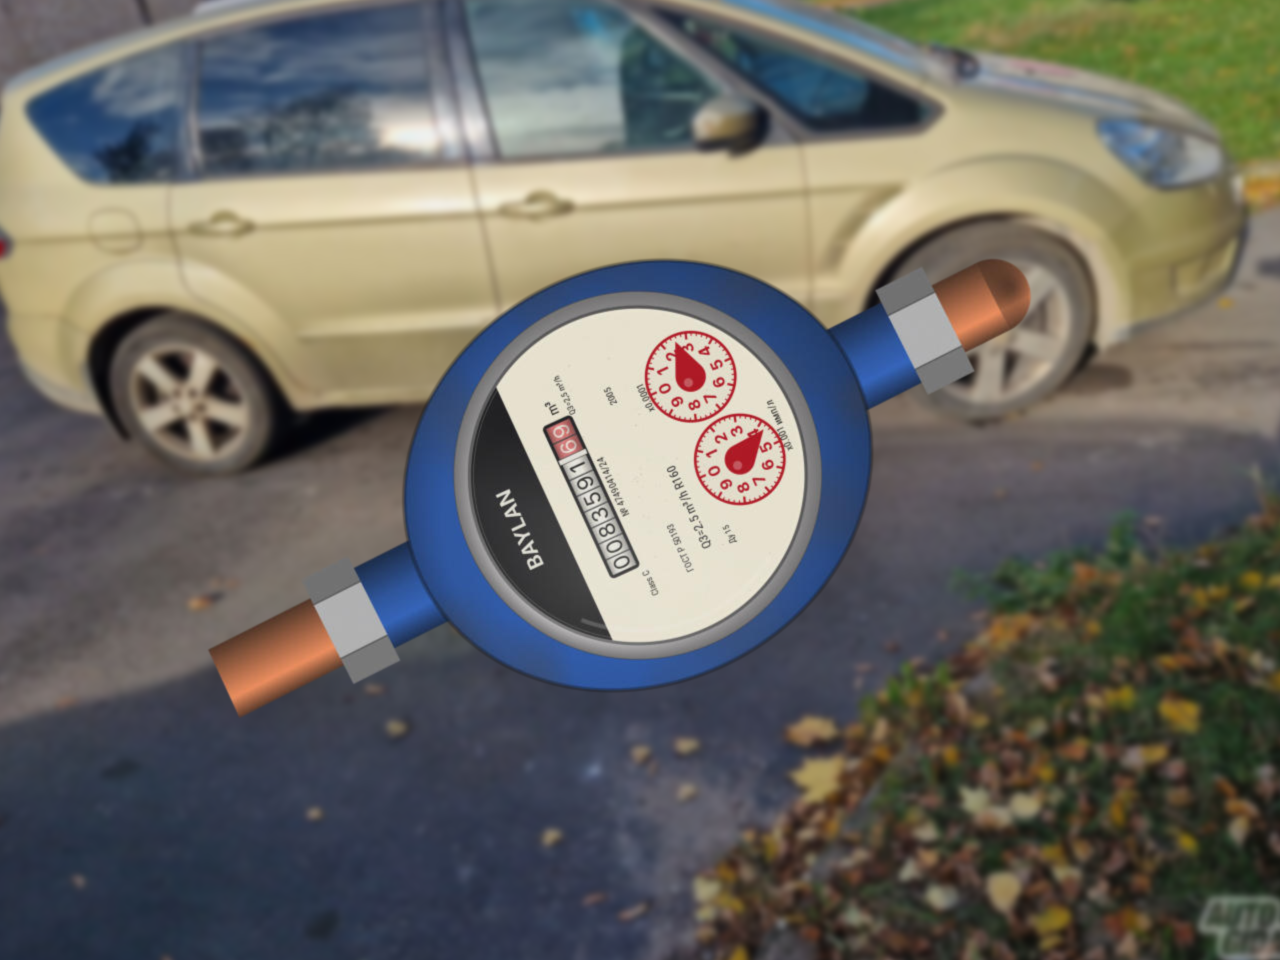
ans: 83591.6942,m³
